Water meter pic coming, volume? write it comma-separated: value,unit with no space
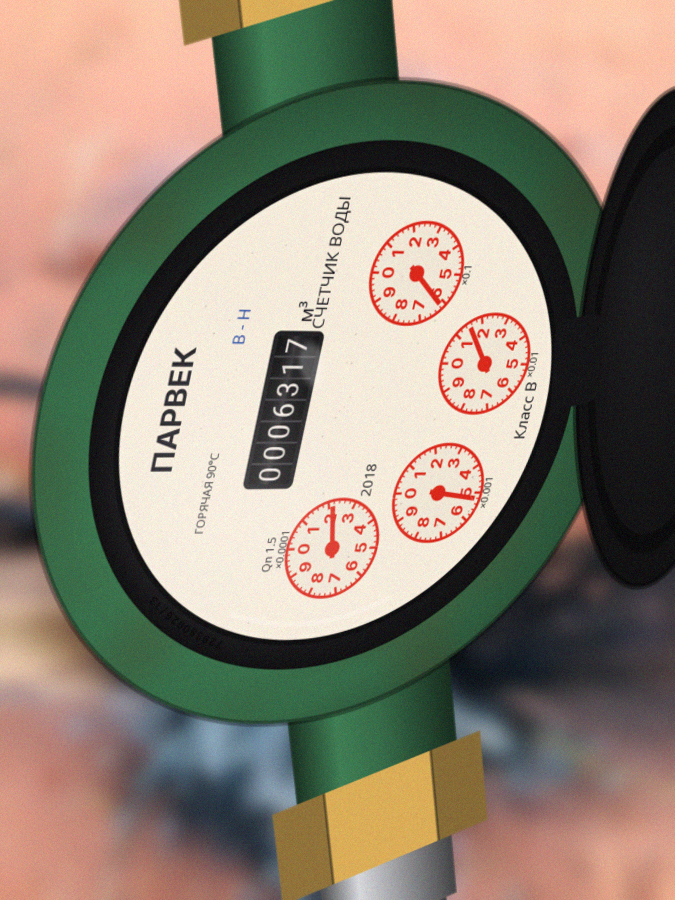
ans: 6317.6152,m³
